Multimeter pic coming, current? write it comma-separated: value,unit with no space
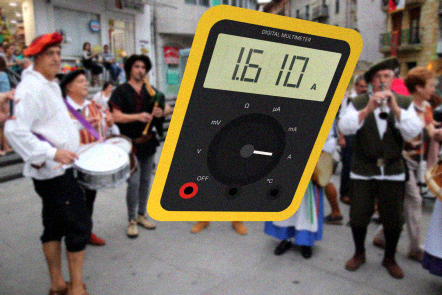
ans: 1.610,A
